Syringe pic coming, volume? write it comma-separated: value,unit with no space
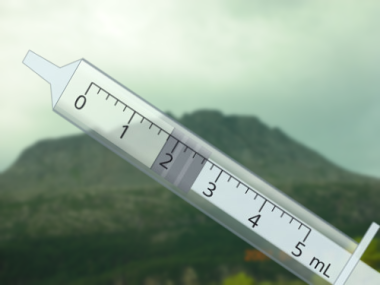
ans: 1.8,mL
